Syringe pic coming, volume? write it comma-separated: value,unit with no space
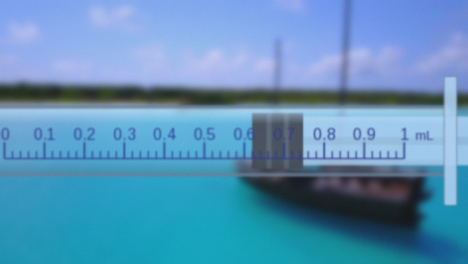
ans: 0.62,mL
